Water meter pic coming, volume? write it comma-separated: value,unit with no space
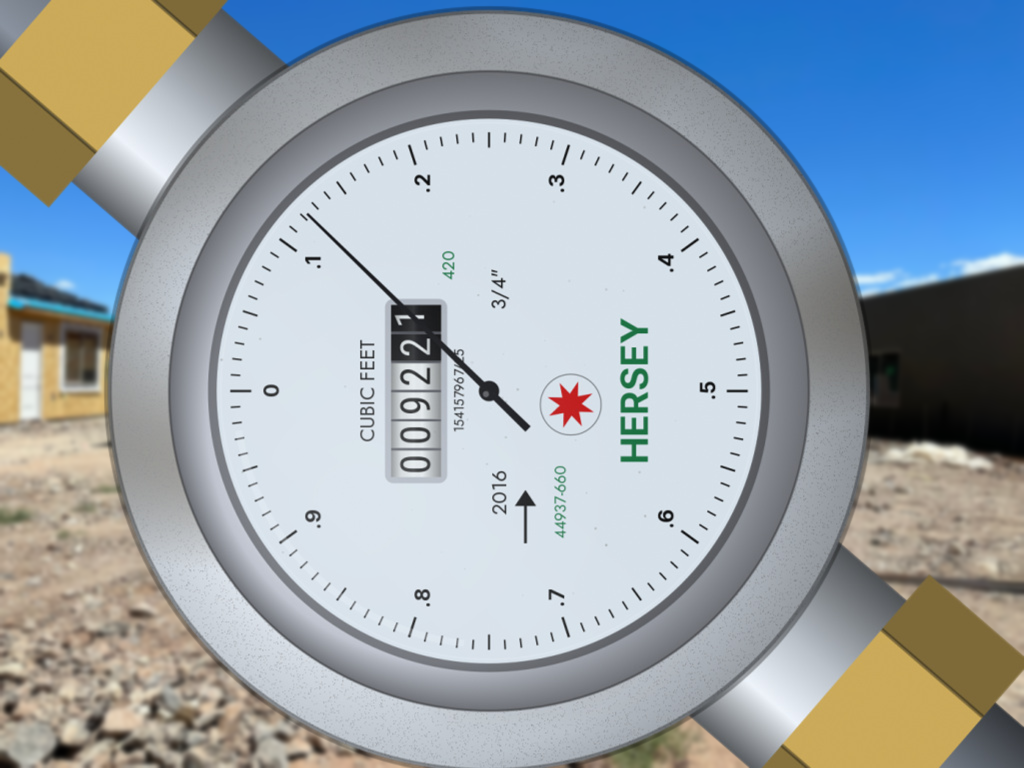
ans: 9221.12,ft³
